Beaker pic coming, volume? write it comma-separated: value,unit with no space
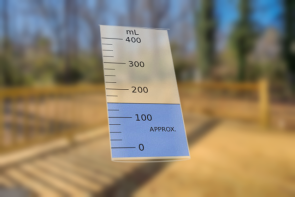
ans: 150,mL
